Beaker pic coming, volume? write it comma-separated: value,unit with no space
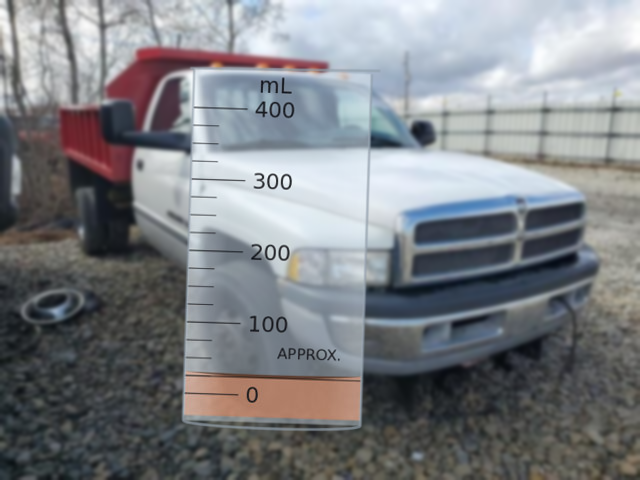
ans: 25,mL
